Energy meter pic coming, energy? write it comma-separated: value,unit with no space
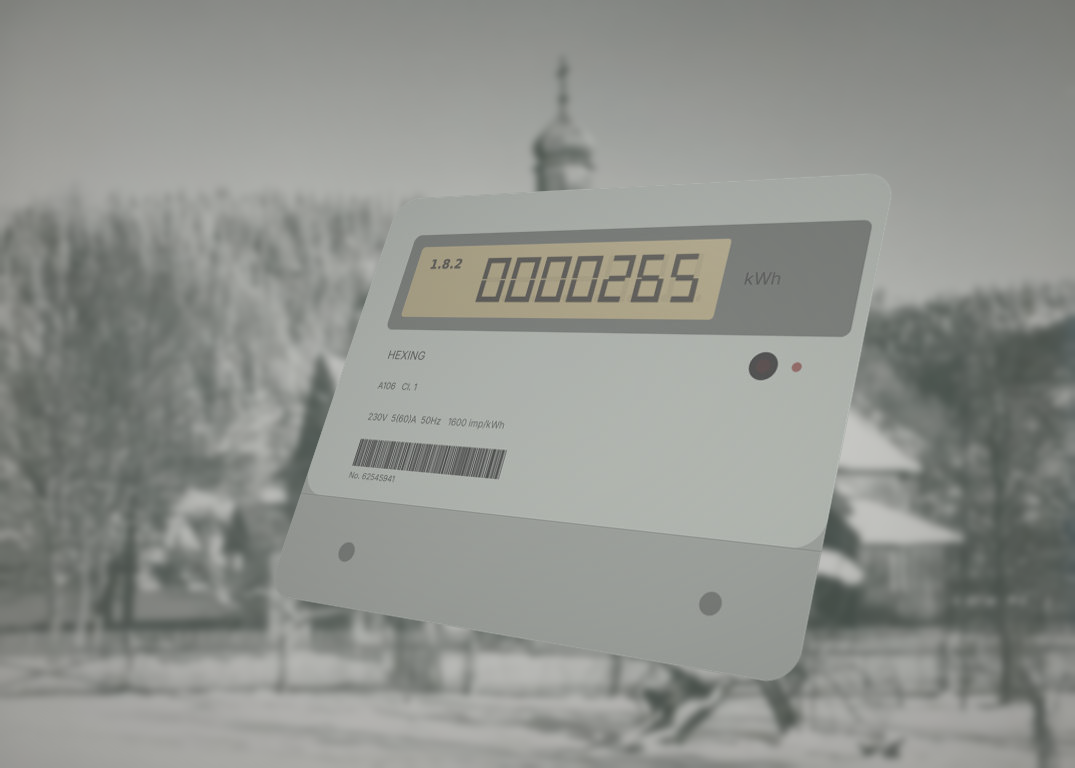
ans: 265,kWh
